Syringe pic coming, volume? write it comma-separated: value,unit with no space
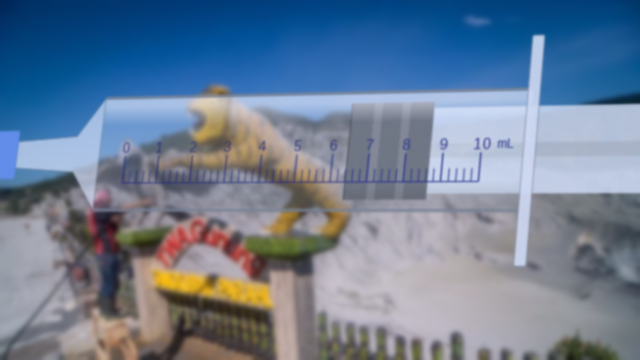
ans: 6.4,mL
